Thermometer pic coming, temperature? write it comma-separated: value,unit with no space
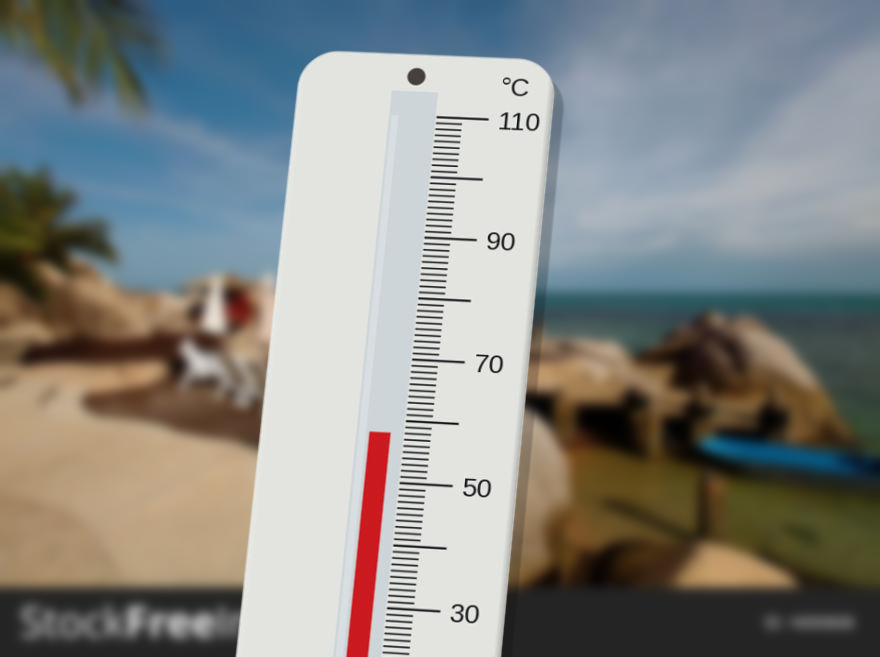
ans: 58,°C
